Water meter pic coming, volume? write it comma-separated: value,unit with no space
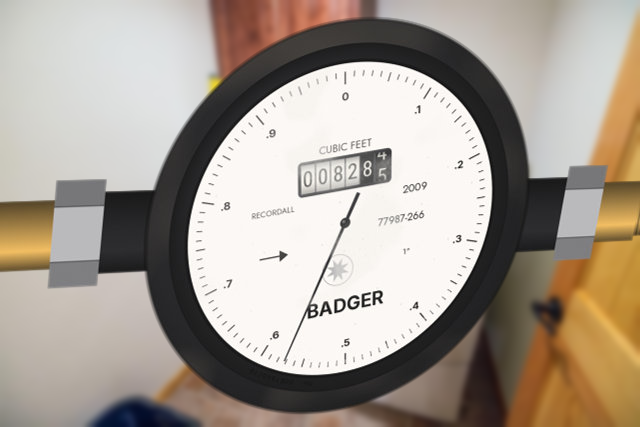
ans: 8284.57,ft³
